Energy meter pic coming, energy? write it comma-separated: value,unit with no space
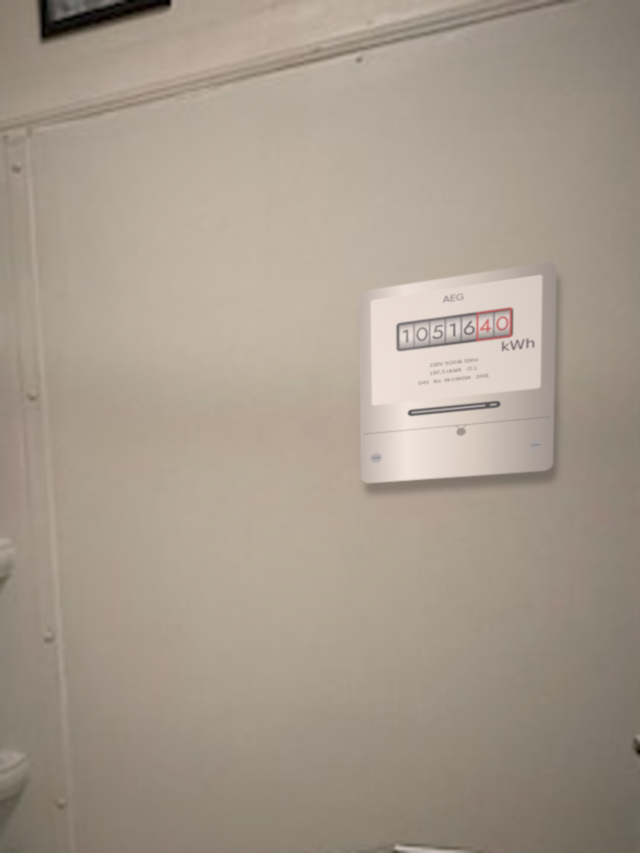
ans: 10516.40,kWh
